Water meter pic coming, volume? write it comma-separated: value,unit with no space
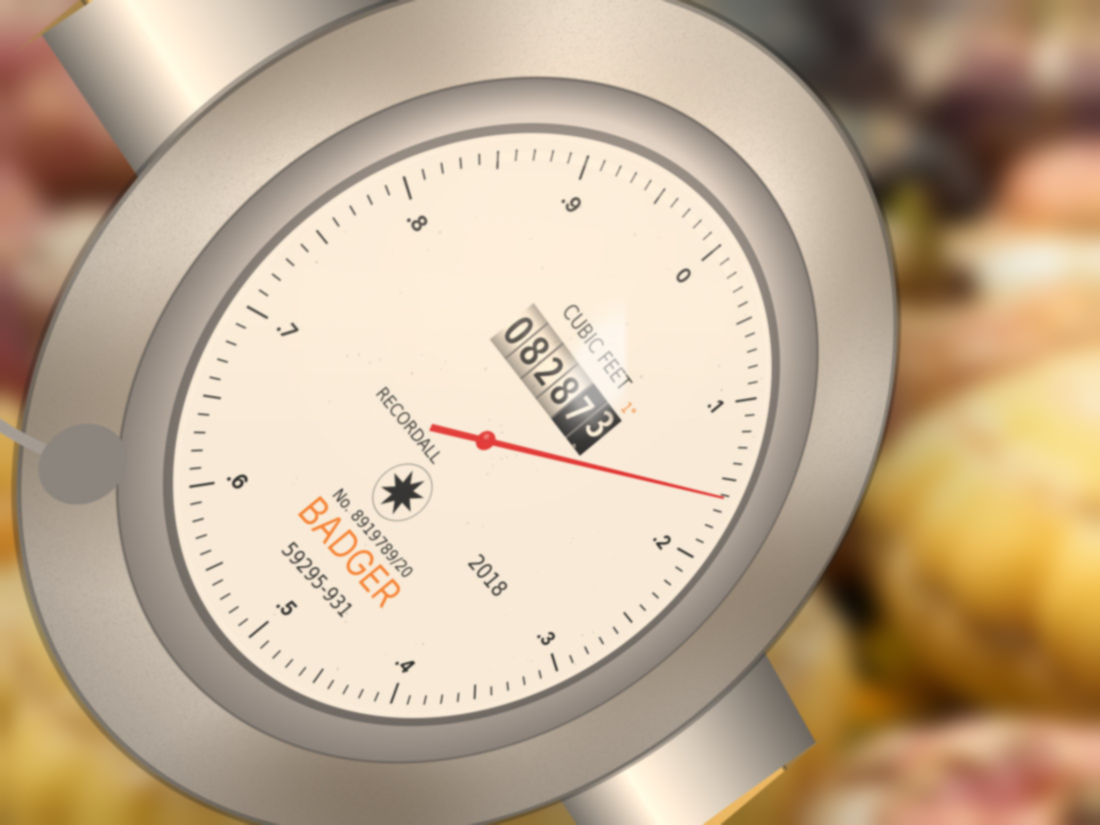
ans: 82873.16,ft³
